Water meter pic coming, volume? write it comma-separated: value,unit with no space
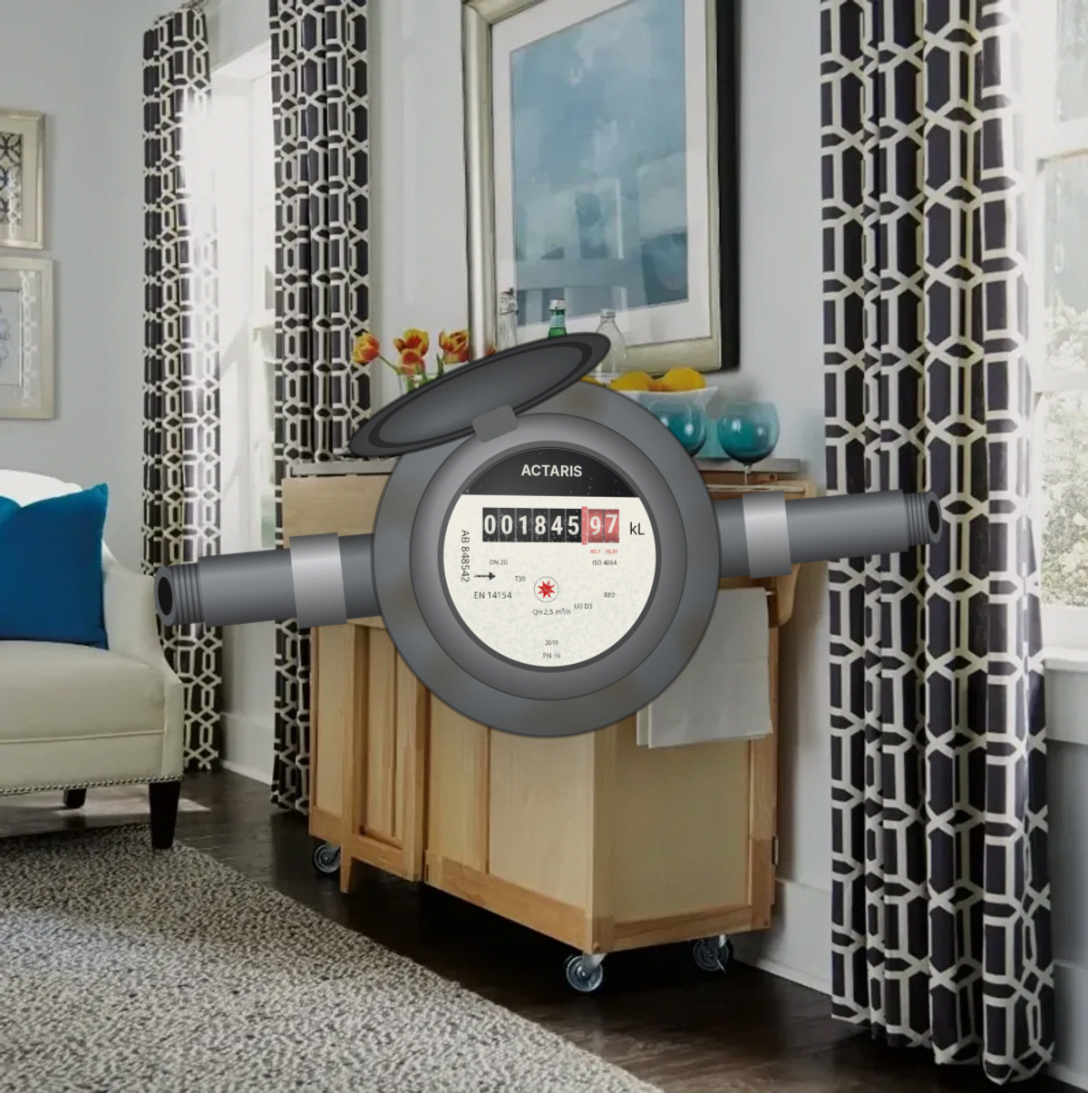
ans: 1845.97,kL
